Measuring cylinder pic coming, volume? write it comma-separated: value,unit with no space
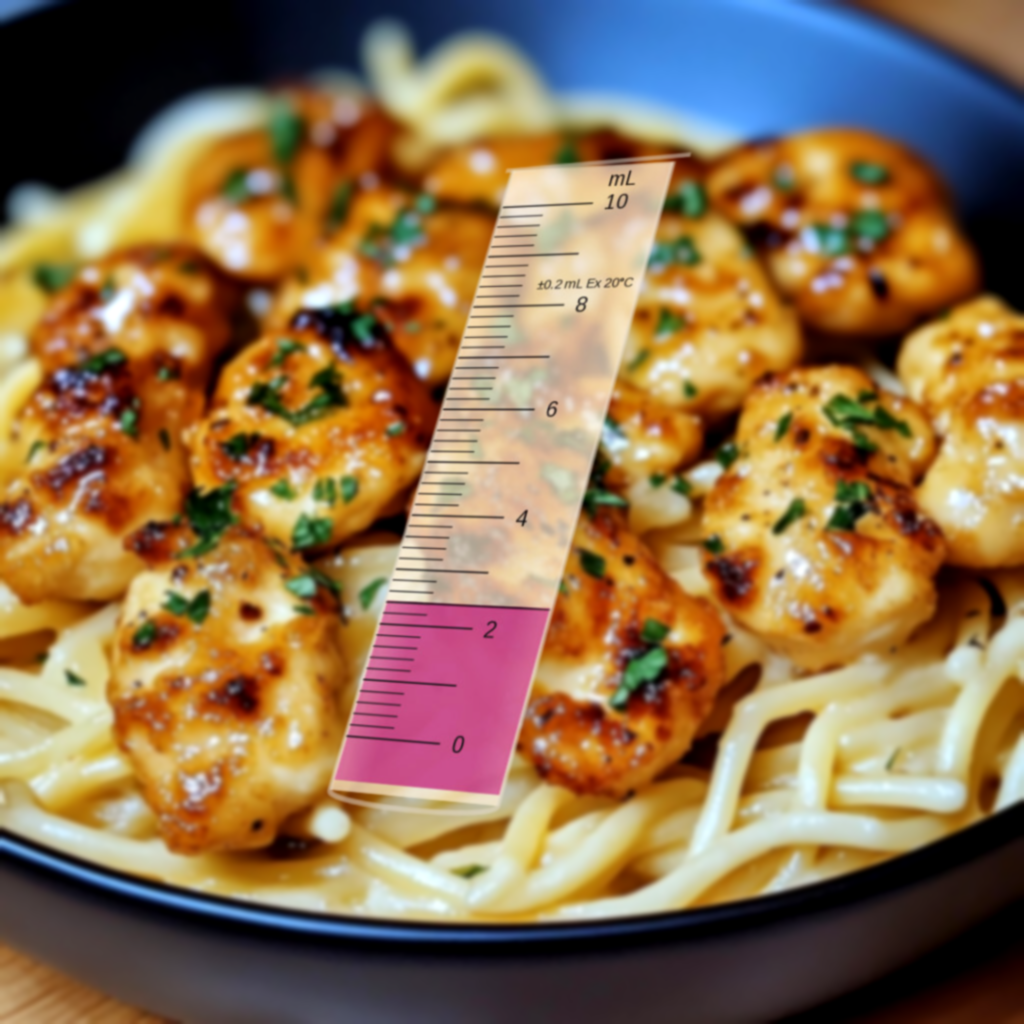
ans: 2.4,mL
